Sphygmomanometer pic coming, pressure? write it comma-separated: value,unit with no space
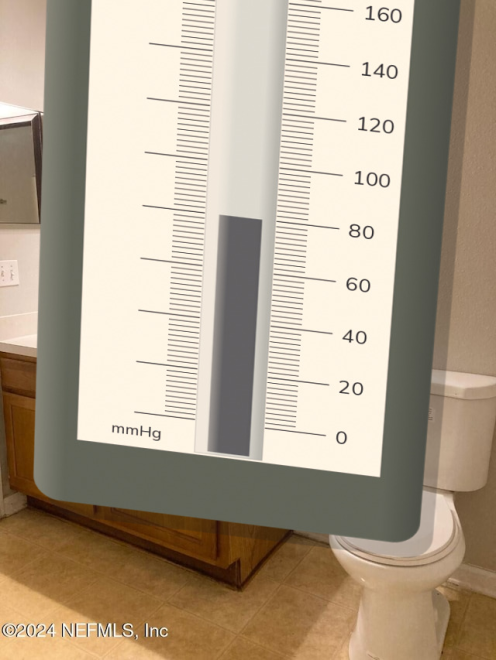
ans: 80,mmHg
